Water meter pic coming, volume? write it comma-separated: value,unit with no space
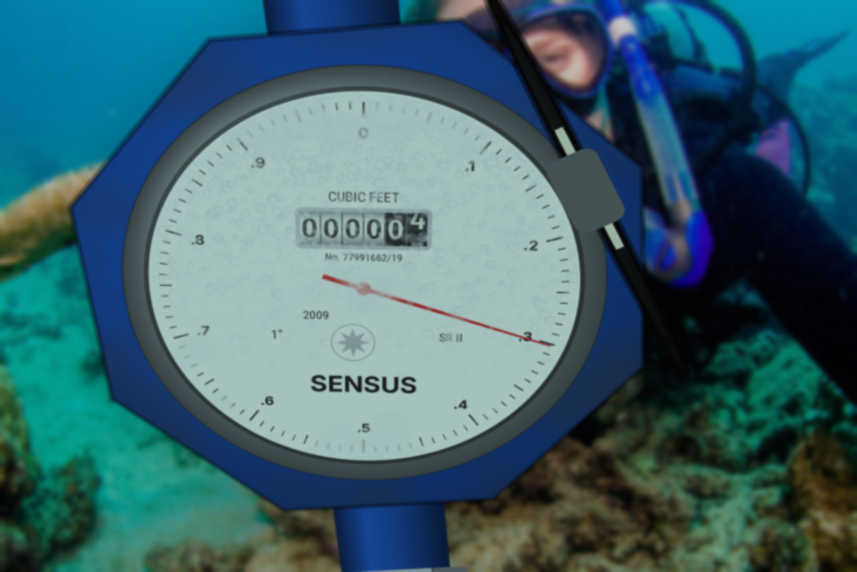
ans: 4.30,ft³
